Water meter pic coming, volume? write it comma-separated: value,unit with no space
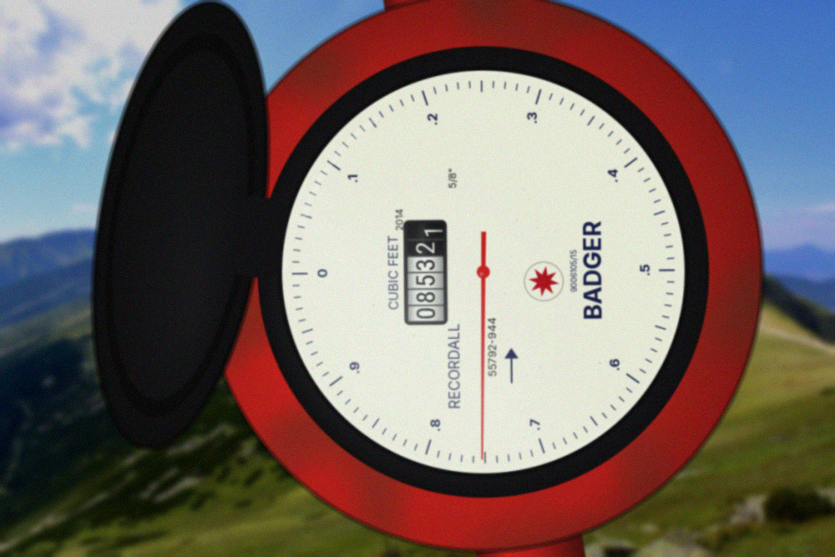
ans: 85320.75,ft³
